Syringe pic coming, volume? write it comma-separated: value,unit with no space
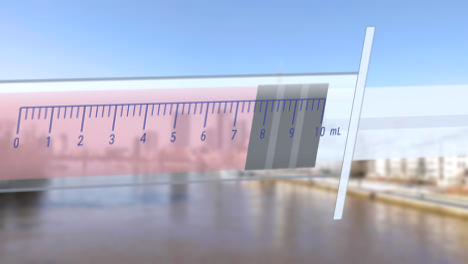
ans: 7.6,mL
